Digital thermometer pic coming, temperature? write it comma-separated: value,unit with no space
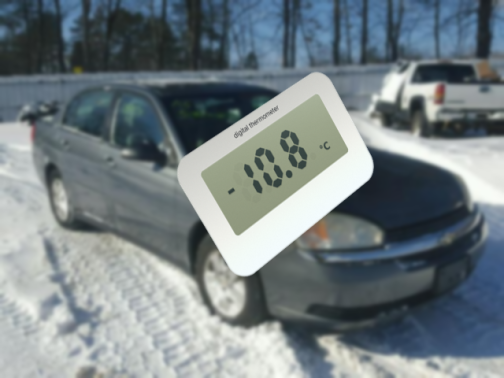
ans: -10.8,°C
